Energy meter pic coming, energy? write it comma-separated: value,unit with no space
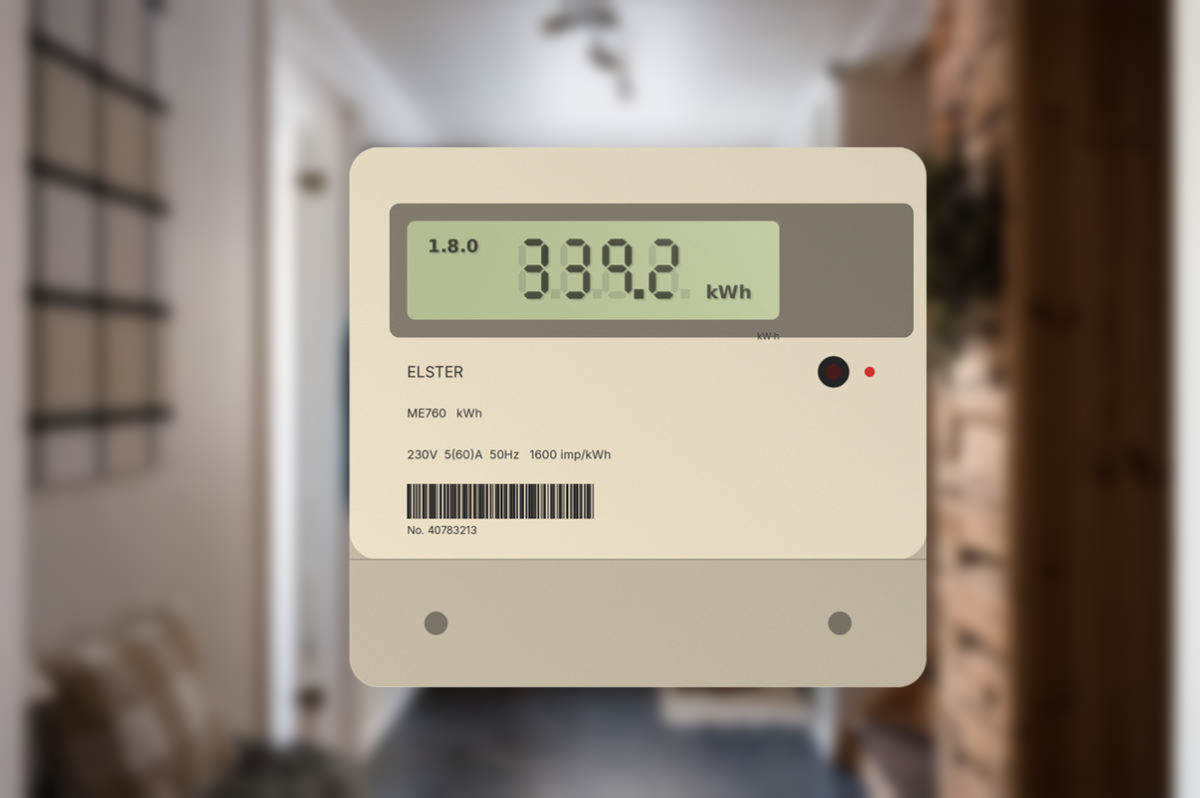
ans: 339.2,kWh
